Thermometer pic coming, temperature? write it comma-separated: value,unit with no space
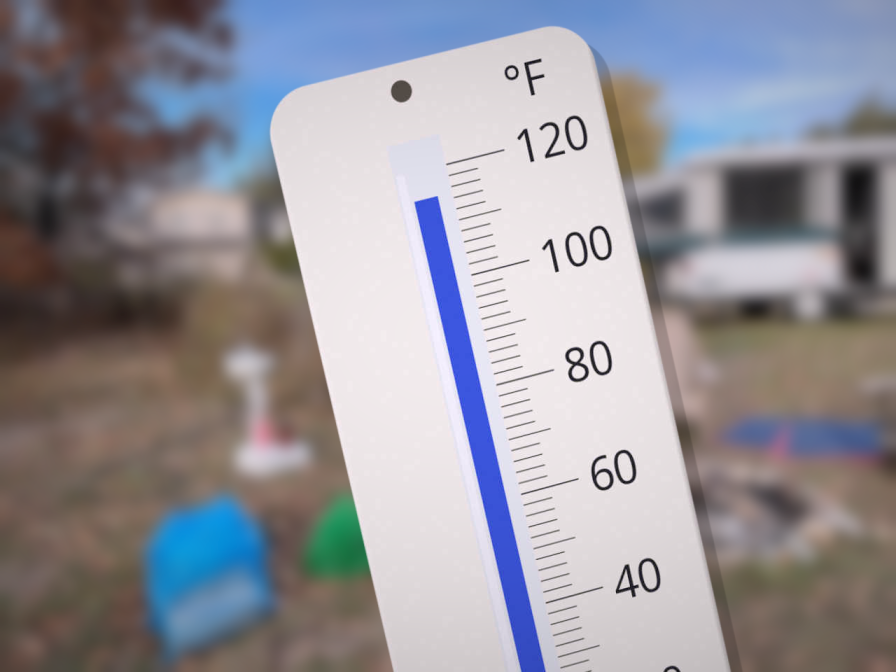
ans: 115,°F
